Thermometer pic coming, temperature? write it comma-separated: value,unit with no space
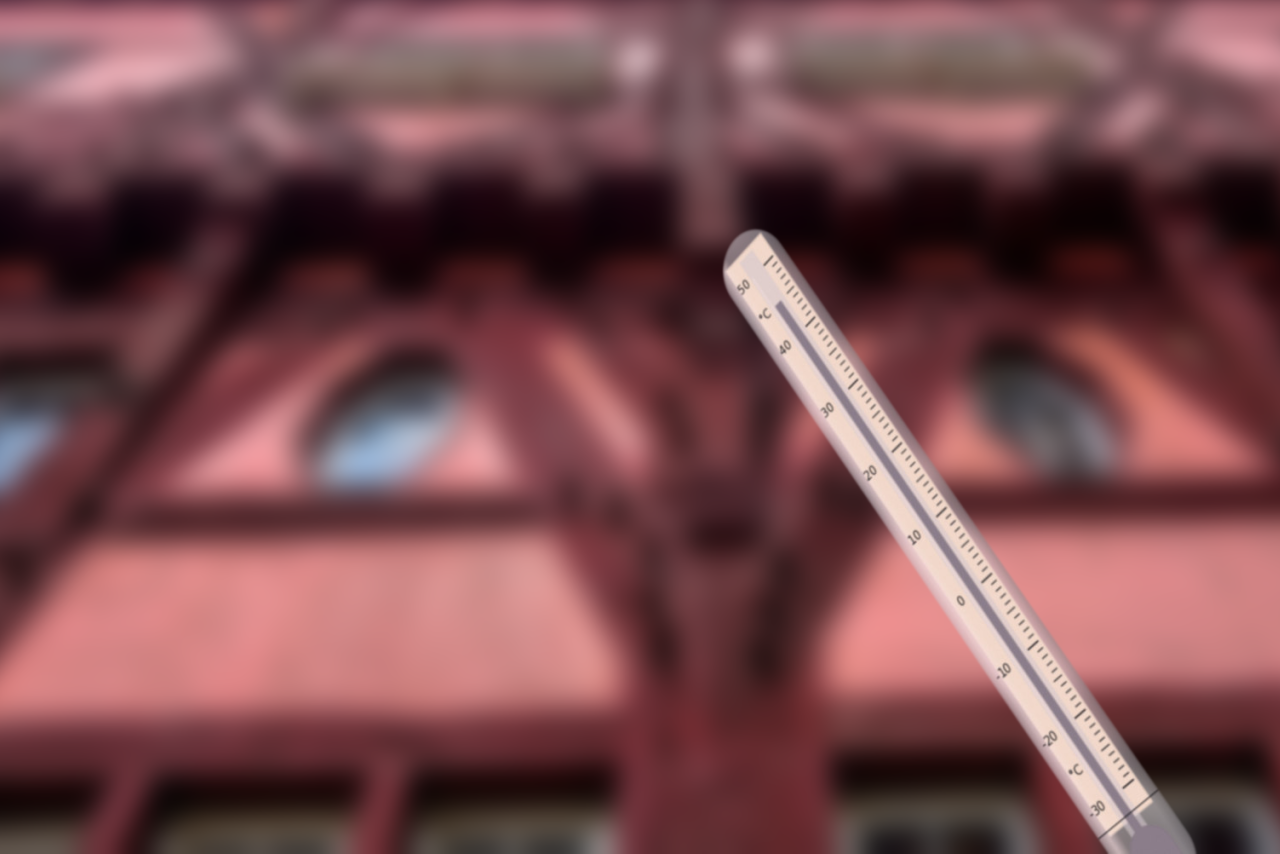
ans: 45,°C
